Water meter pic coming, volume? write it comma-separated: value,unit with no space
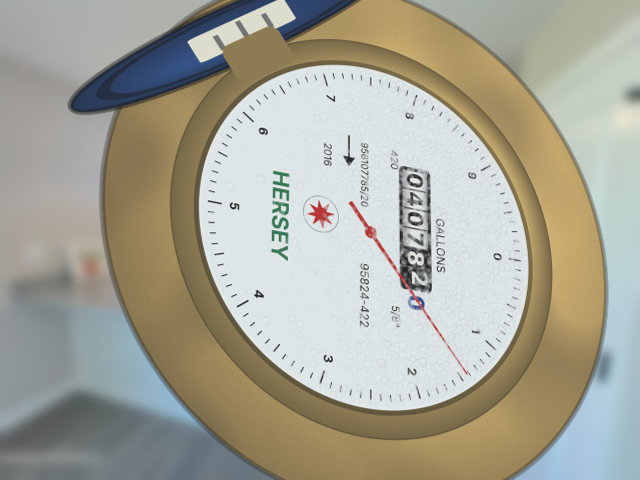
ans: 407821.4,gal
